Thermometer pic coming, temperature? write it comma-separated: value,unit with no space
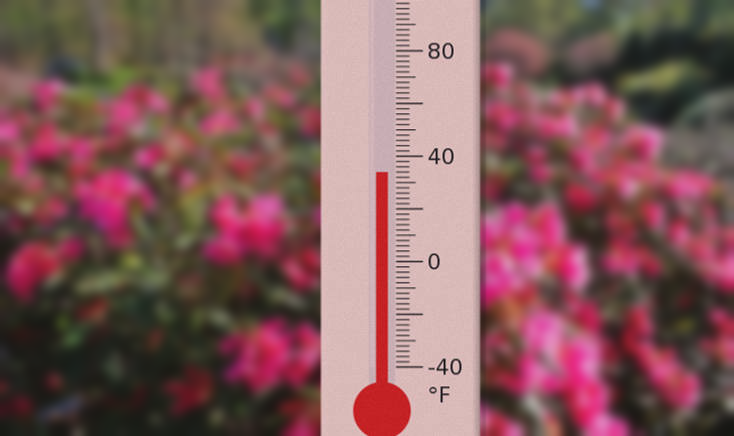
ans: 34,°F
